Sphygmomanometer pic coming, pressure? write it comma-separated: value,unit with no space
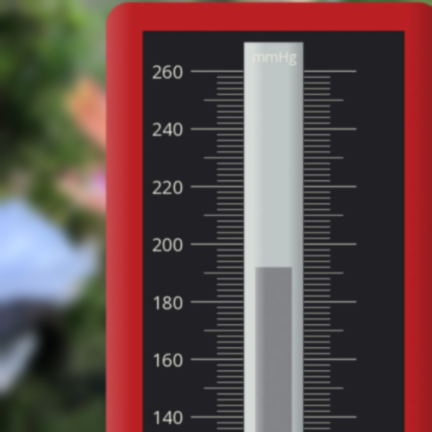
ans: 192,mmHg
